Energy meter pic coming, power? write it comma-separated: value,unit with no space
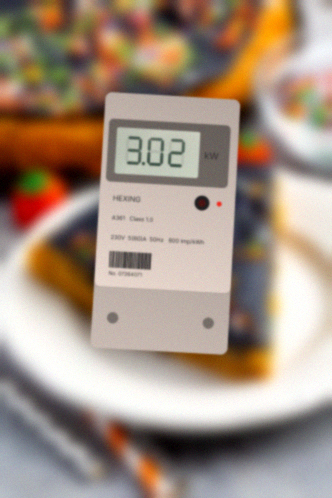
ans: 3.02,kW
